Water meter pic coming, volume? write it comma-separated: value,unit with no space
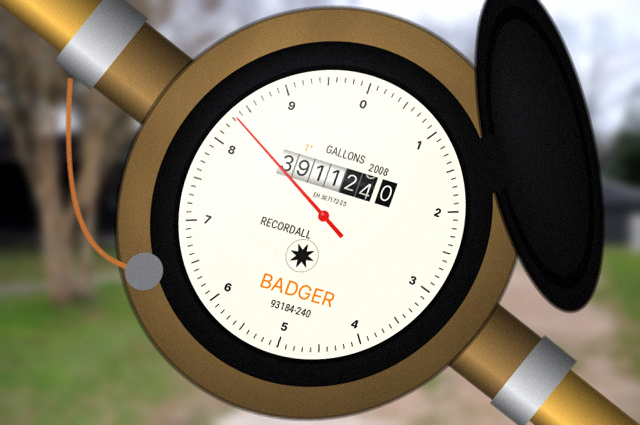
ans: 3911238.3,gal
